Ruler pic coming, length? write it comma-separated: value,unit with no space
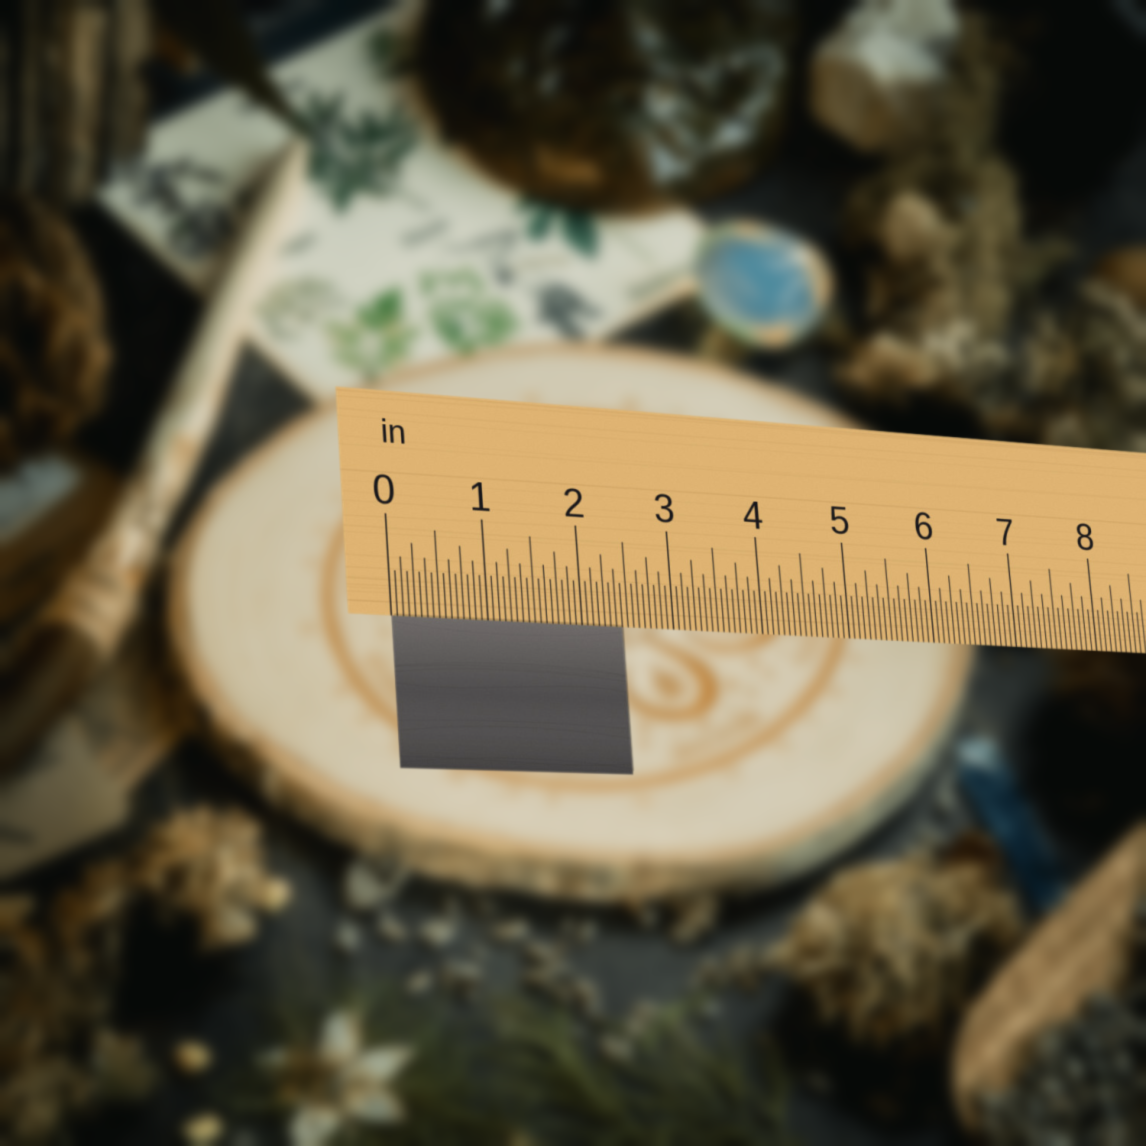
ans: 2.4375,in
